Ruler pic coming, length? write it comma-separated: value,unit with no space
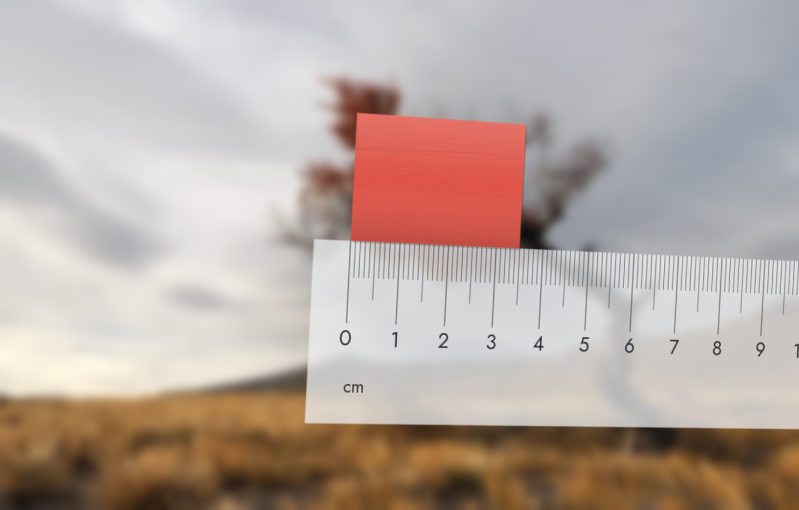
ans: 3.5,cm
